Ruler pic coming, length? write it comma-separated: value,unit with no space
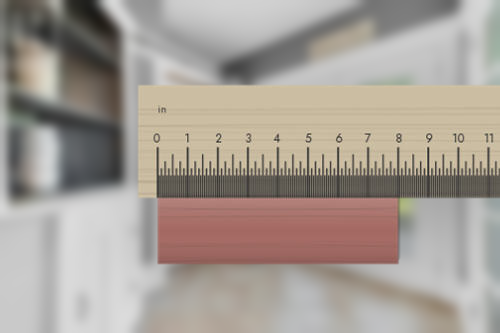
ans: 8,in
